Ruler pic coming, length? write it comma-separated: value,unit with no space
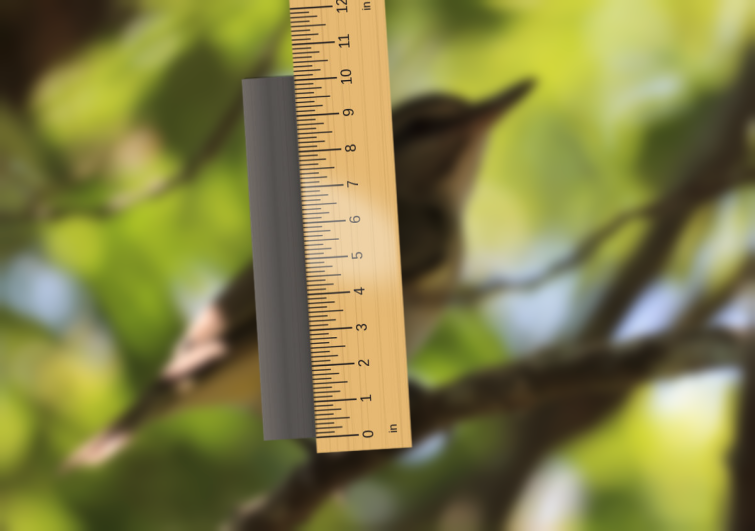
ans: 10.125,in
